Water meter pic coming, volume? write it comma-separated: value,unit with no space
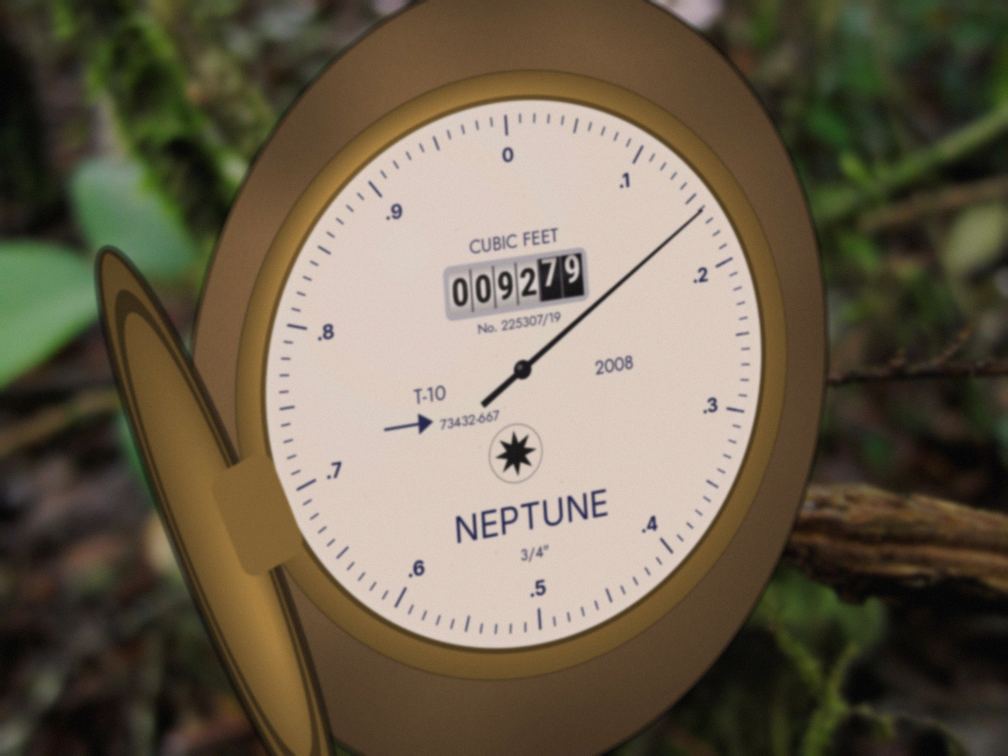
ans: 9279.16,ft³
